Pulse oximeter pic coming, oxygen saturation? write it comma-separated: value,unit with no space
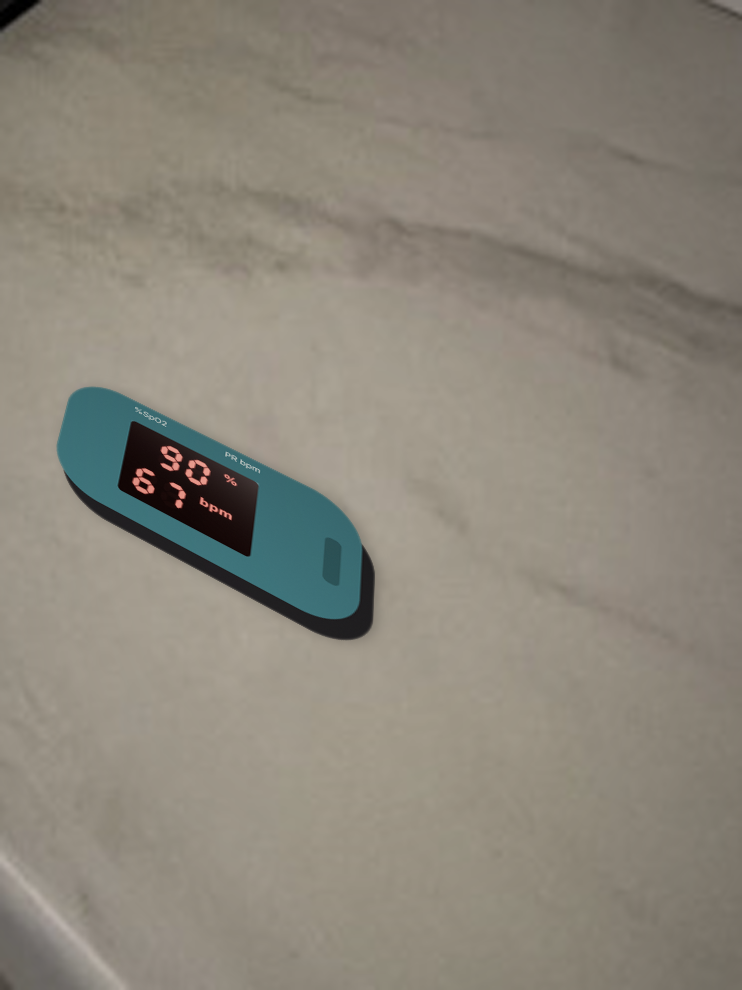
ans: 90,%
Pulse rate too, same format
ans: 67,bpm
